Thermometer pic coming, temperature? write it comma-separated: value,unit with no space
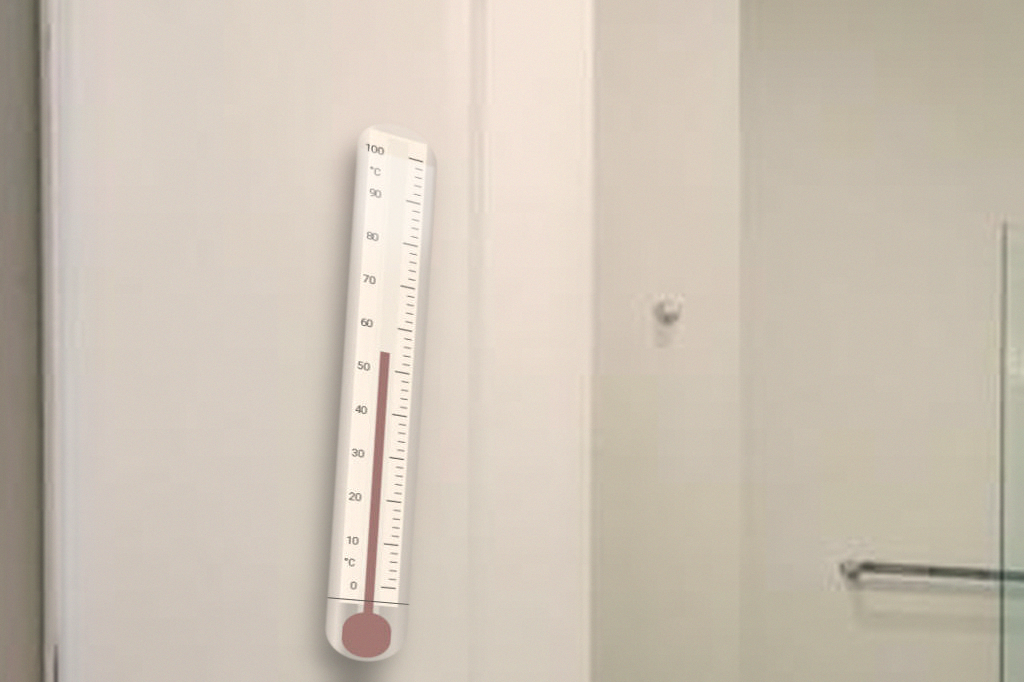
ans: 54,°C
